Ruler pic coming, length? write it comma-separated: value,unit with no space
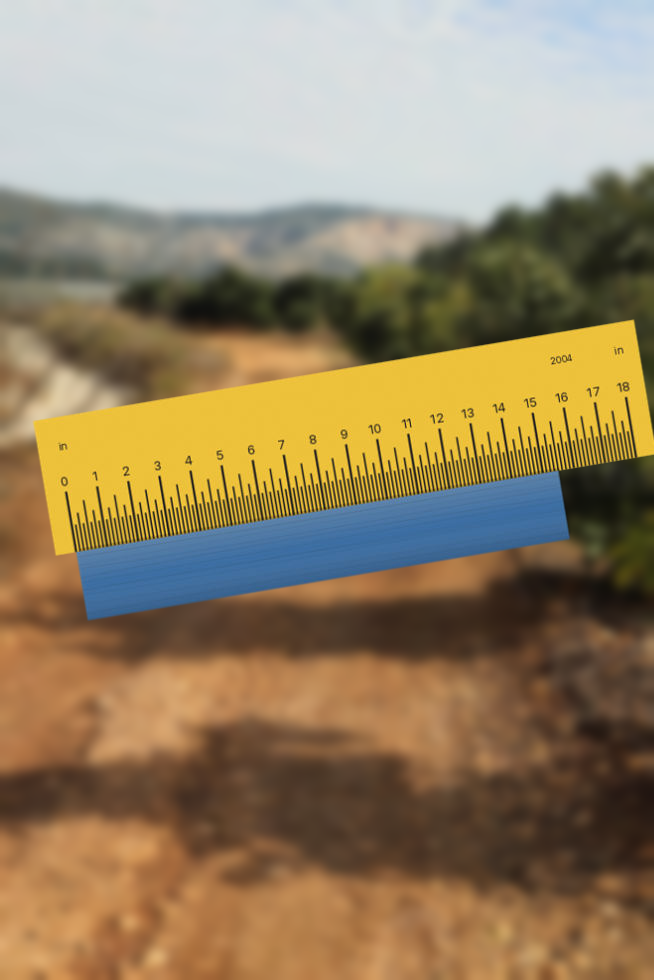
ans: 15.5,in
